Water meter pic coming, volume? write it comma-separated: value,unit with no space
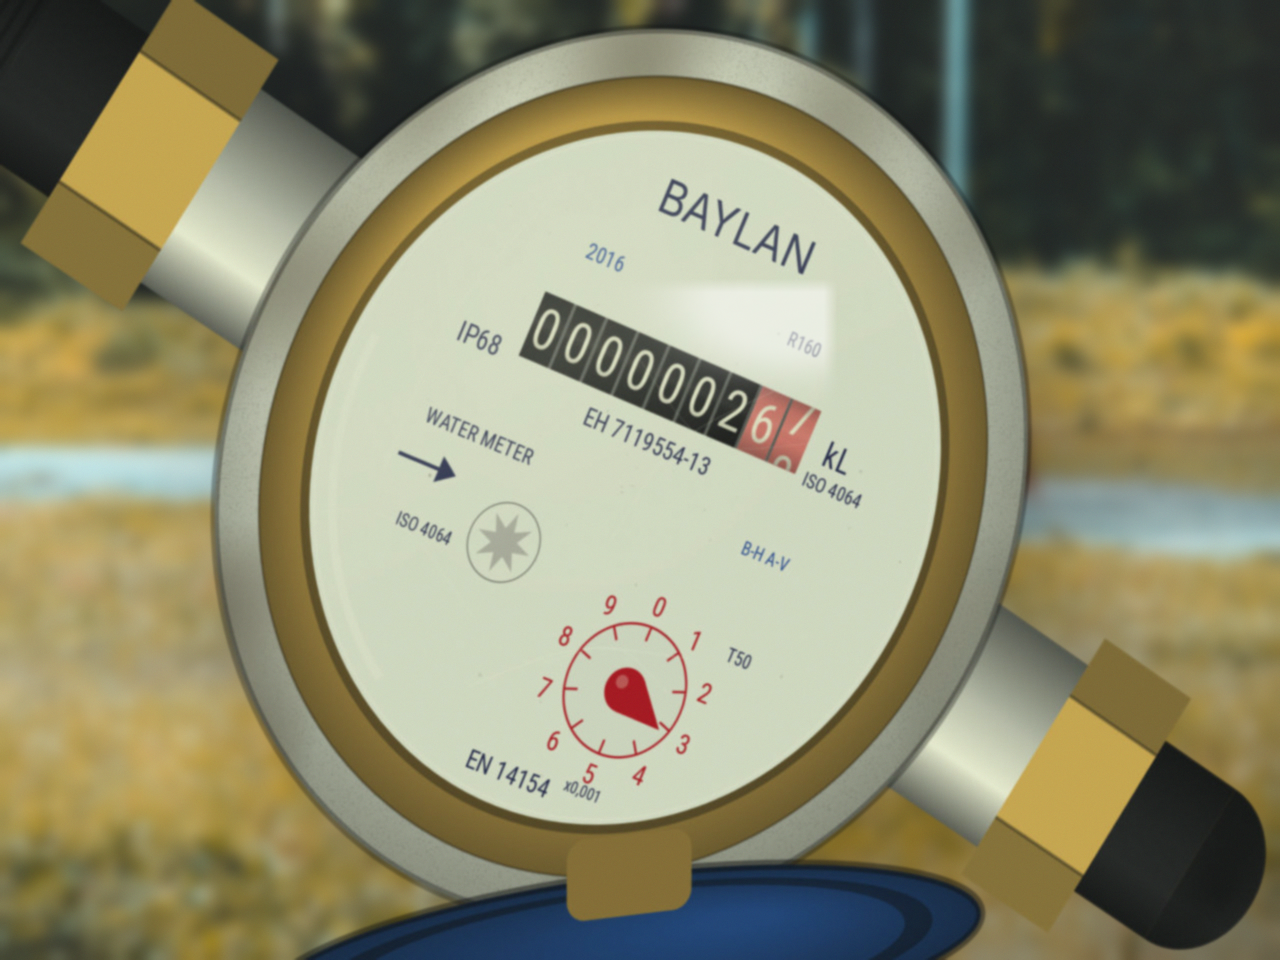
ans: 2.673,kL
